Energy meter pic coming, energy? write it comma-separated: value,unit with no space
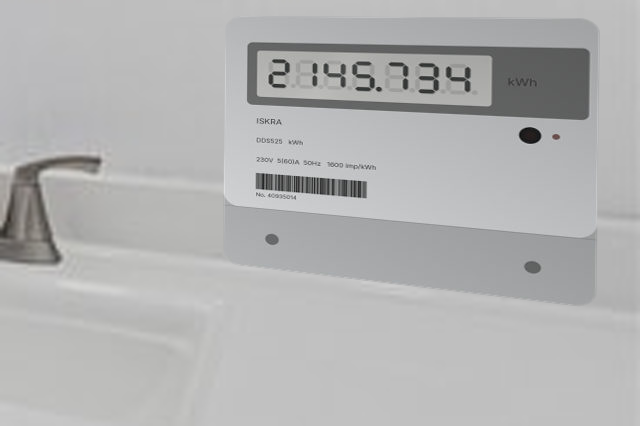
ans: 2145.734,kWh
